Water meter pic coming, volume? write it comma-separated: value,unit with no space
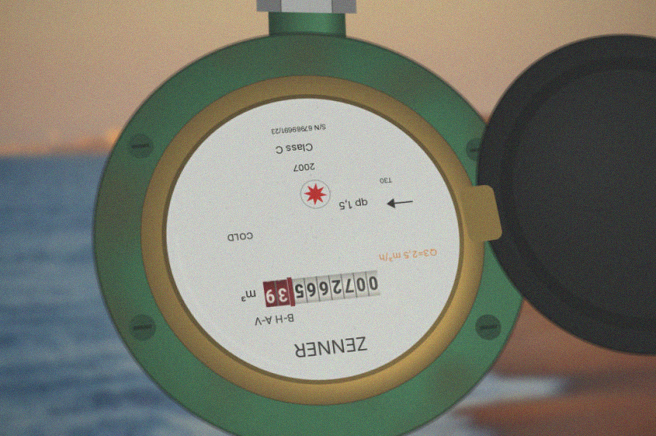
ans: 72665.39,m³
